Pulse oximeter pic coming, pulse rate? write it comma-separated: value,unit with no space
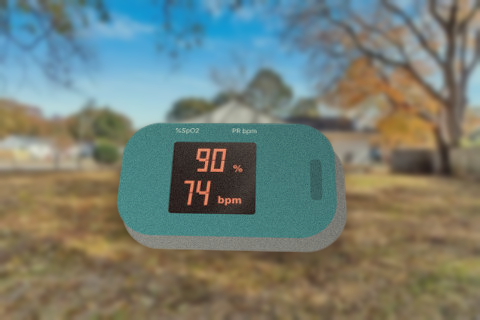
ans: 74,bpm
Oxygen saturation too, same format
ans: 90,%
